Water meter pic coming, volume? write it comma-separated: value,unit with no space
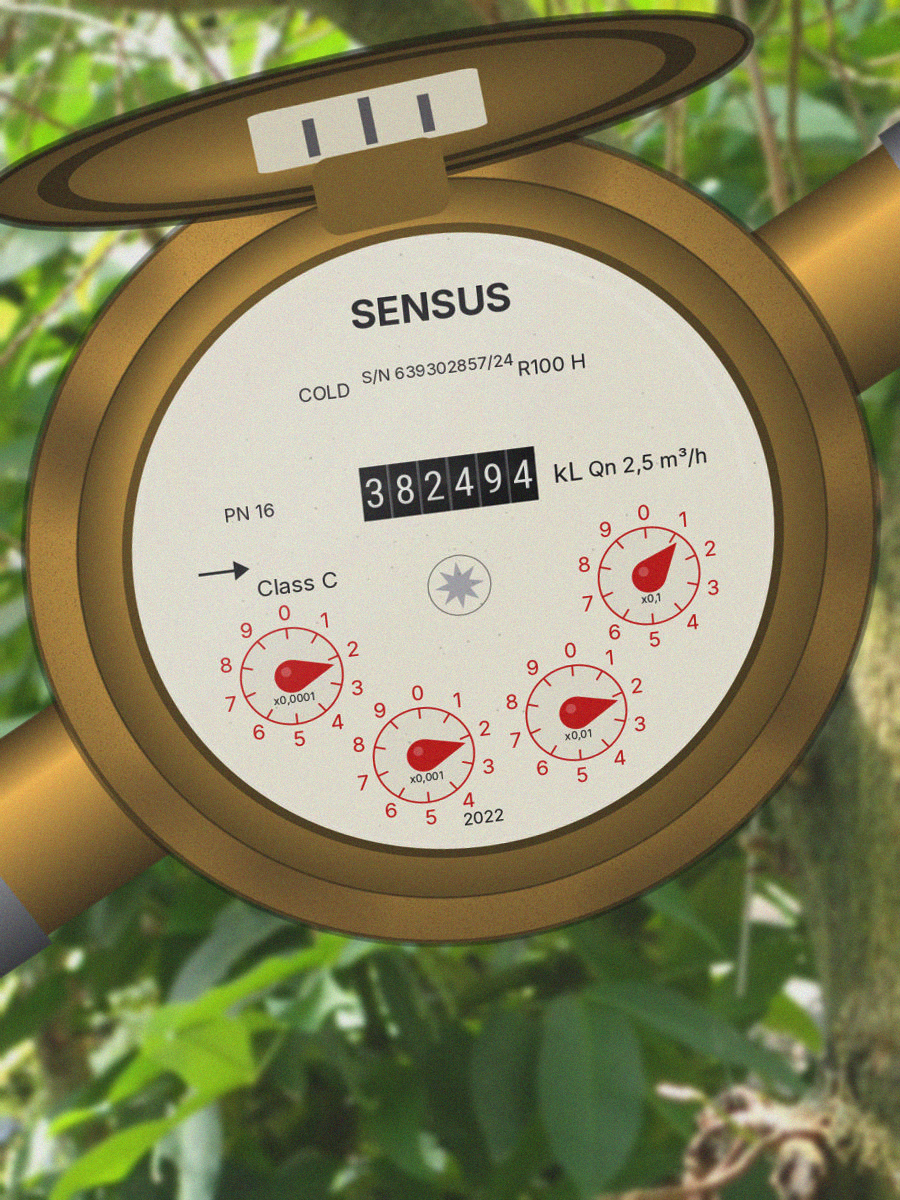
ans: 382494.1222,kL
